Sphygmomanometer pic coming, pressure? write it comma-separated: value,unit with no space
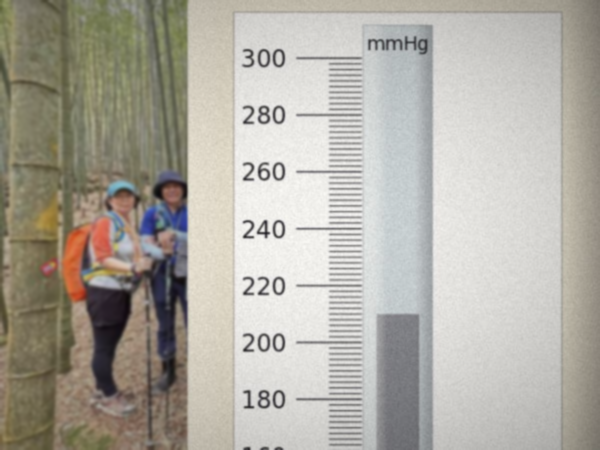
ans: 210,mmHg
